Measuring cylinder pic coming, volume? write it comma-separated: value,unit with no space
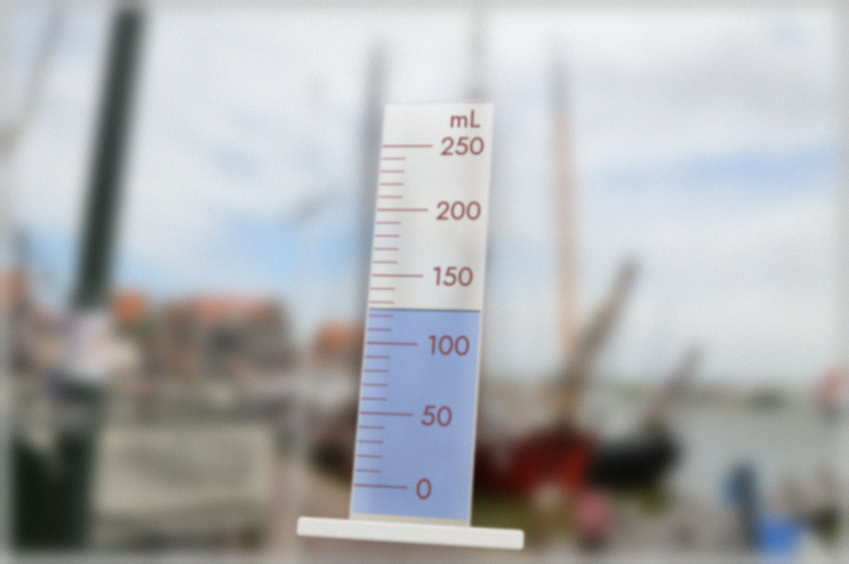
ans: 125,mL
